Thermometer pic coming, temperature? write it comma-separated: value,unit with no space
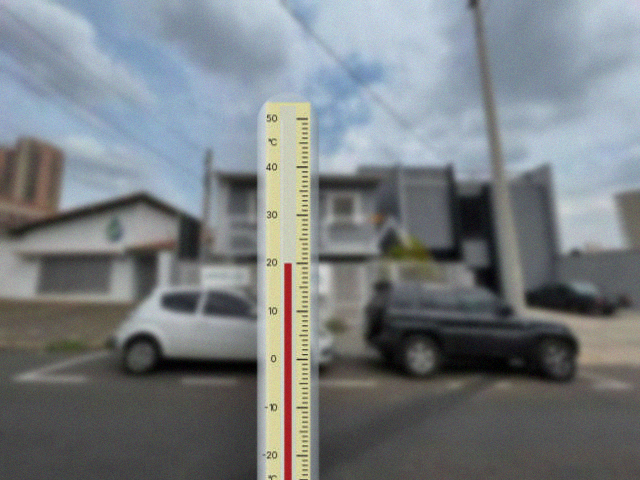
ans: 20,°C
